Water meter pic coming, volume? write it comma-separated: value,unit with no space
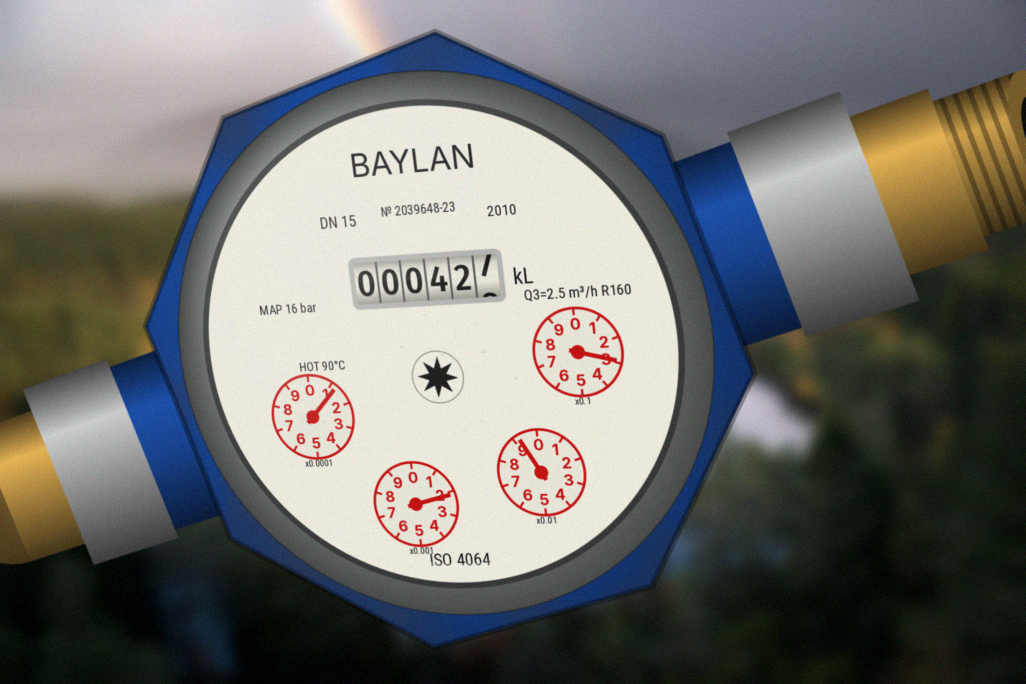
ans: 427.2921,kL
